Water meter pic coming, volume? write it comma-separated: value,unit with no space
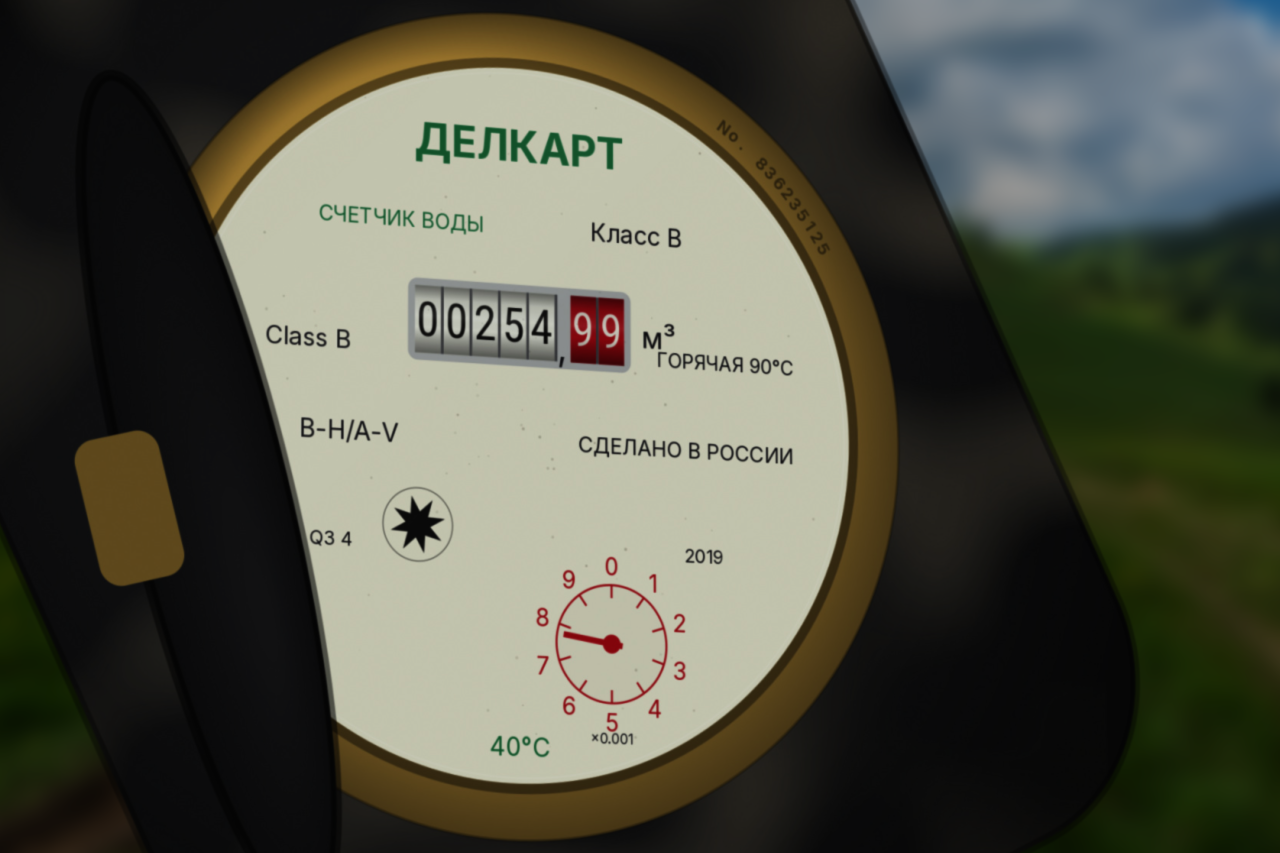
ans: 254.997,m³
